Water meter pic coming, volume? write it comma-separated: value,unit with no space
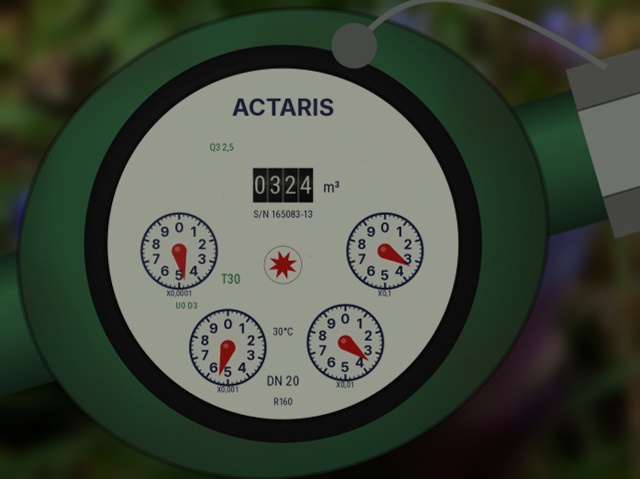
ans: 324.3354,m³
